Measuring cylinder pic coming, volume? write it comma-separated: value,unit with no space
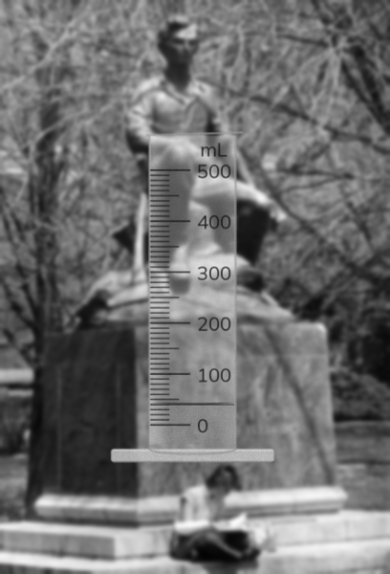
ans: 40,mL
